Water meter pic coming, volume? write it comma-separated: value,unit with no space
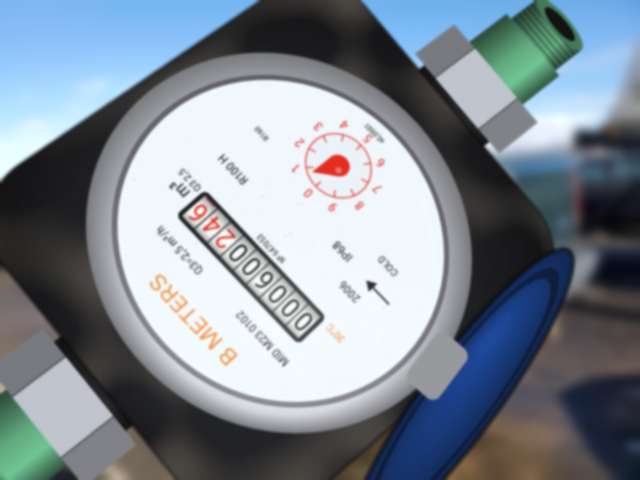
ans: 600.2460,m³
